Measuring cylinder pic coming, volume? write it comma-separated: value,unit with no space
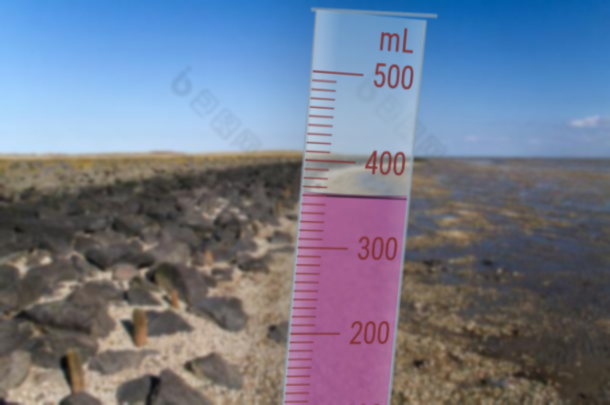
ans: 360,mL
